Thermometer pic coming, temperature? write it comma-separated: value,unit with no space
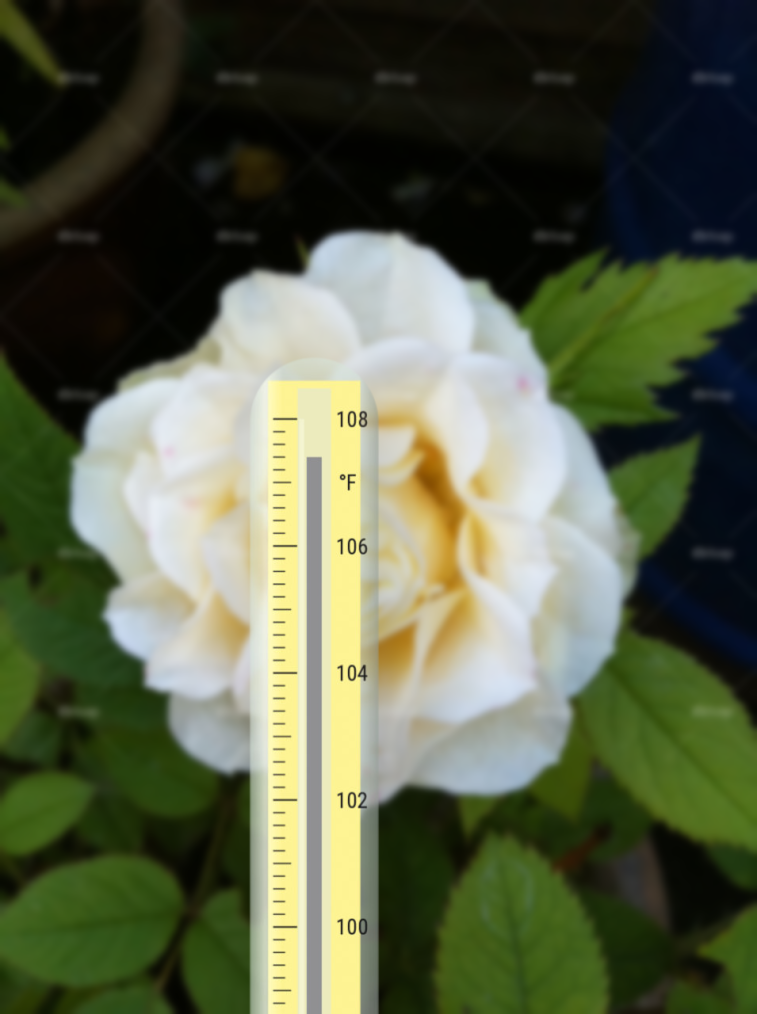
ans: 107.4,°F
